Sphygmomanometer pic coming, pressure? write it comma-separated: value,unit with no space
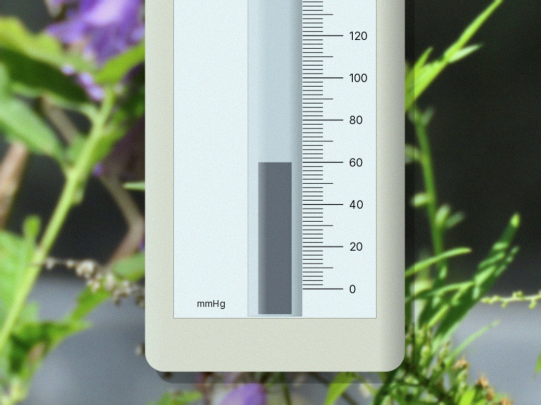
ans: 60,mmHg
